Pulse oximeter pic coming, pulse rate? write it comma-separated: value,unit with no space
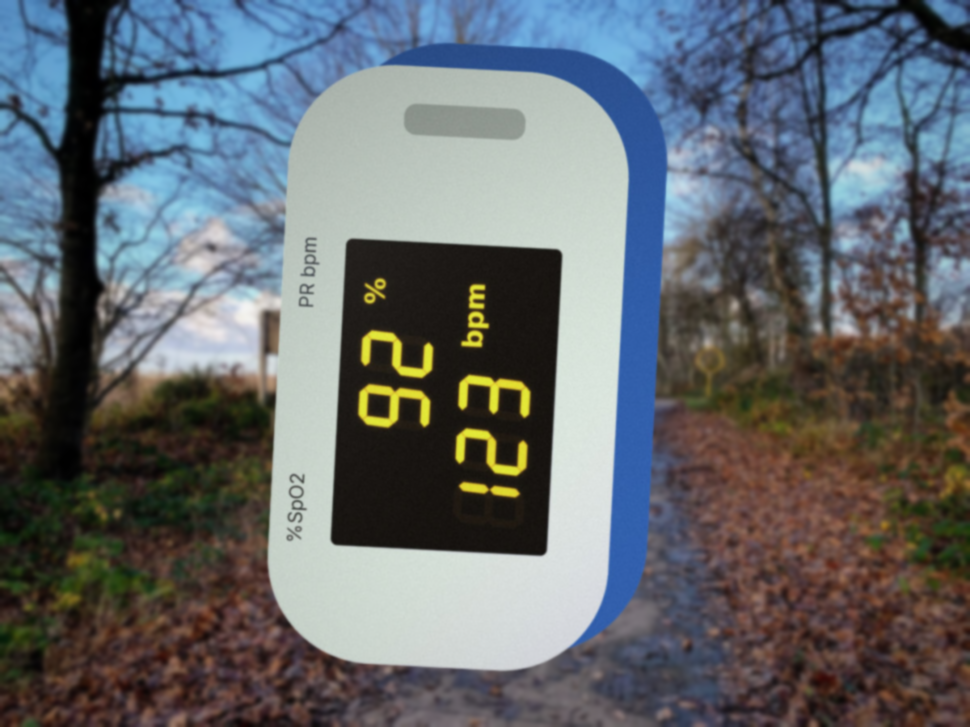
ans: 123,bpm
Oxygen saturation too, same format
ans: 92,%
